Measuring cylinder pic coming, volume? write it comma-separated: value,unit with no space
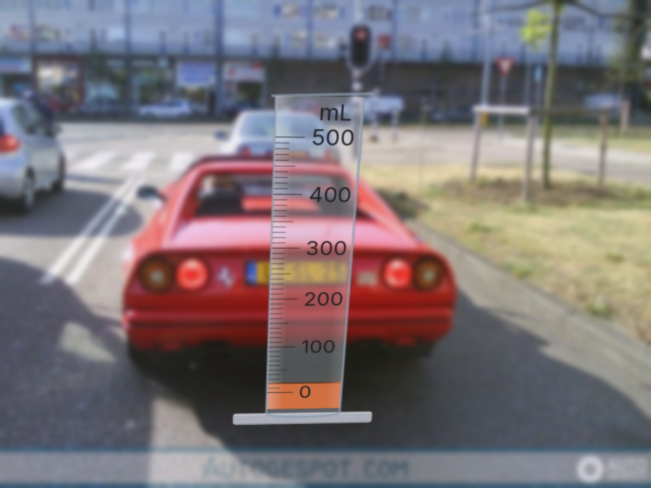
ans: 20,mL
